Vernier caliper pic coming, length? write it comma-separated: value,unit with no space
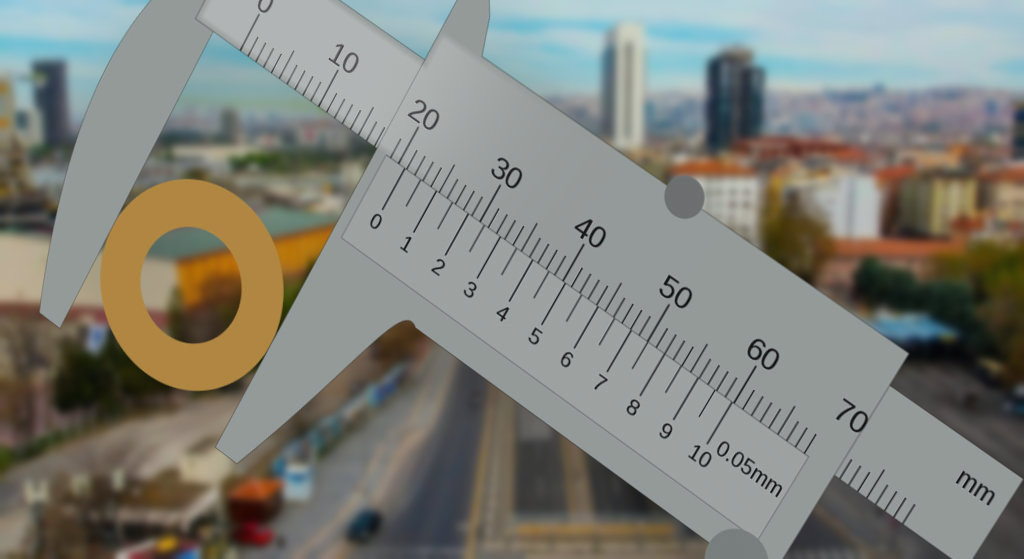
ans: 20.8,mm
